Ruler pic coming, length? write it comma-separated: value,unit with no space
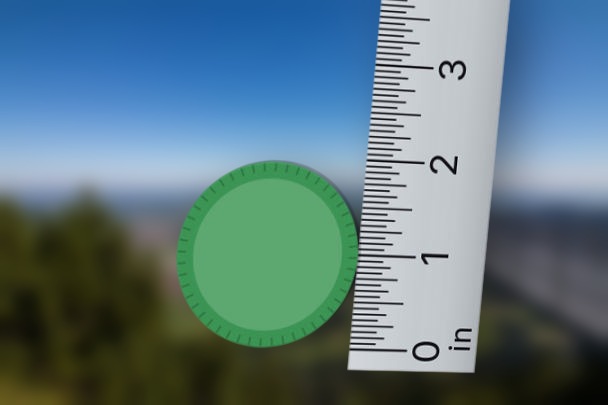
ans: 1.9375,in
